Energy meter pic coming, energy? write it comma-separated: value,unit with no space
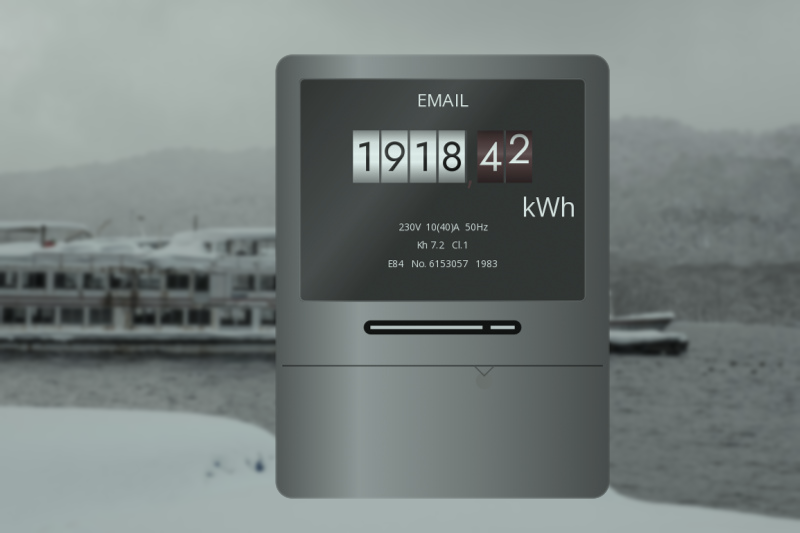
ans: 1918.42,kWh
